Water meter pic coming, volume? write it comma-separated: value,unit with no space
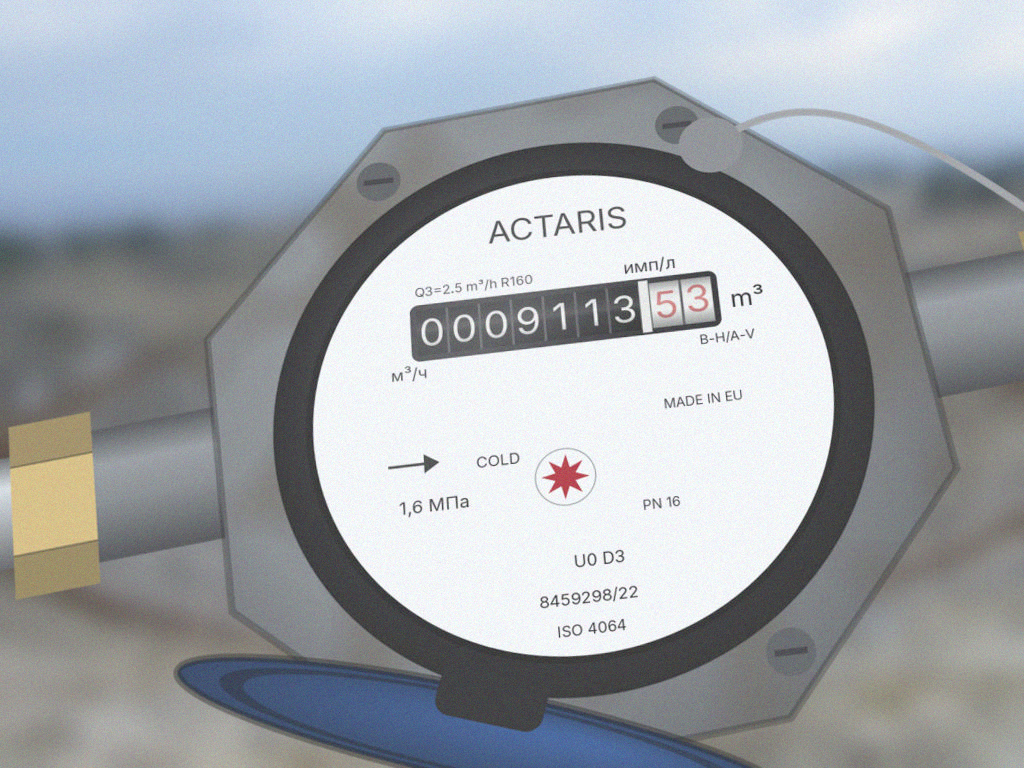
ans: 9113.53,m³
